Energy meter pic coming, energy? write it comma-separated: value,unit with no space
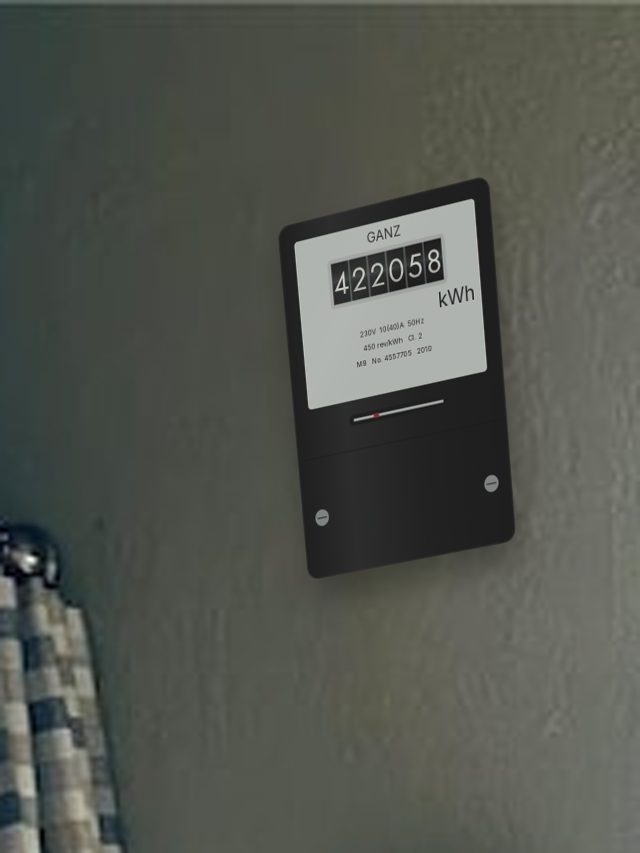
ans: 422058,kWh
